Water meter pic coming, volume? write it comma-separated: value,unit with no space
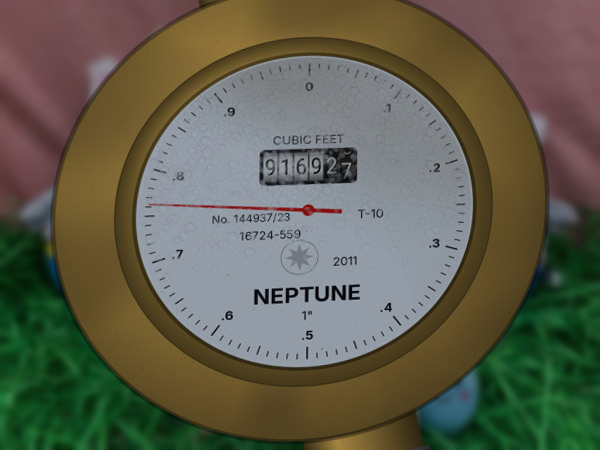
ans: 916926.76,ft³
